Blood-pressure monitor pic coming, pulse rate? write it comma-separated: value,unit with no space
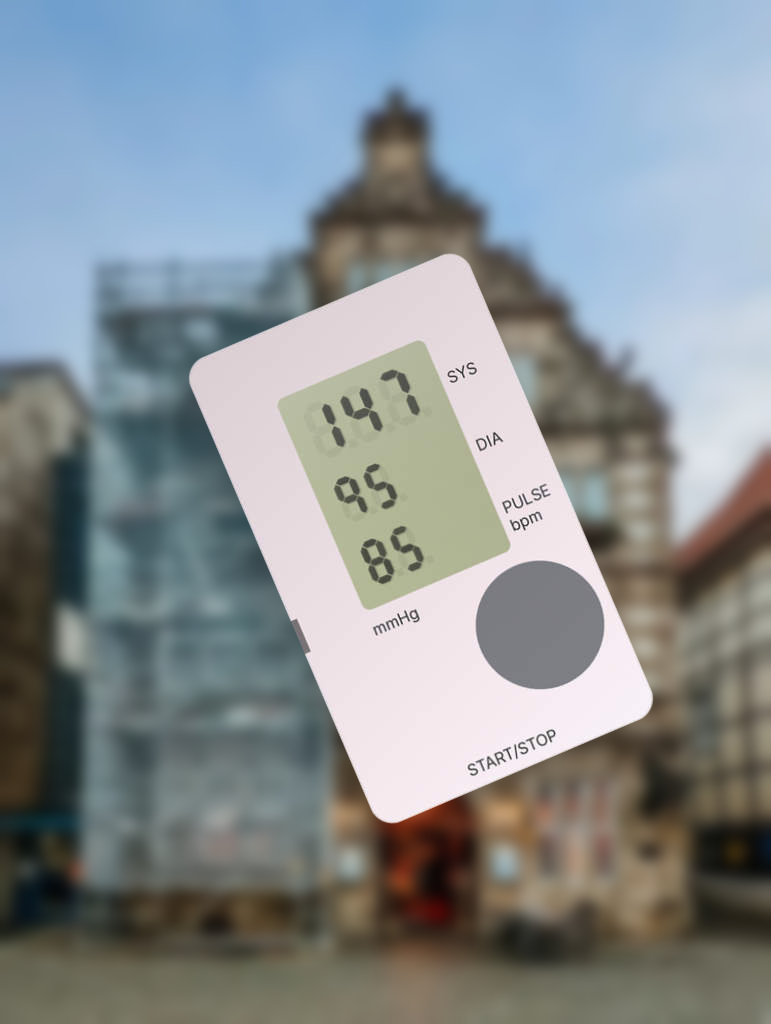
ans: 85,bpm
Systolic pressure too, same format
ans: 147,mmHg
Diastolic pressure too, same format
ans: 95,mmHg
